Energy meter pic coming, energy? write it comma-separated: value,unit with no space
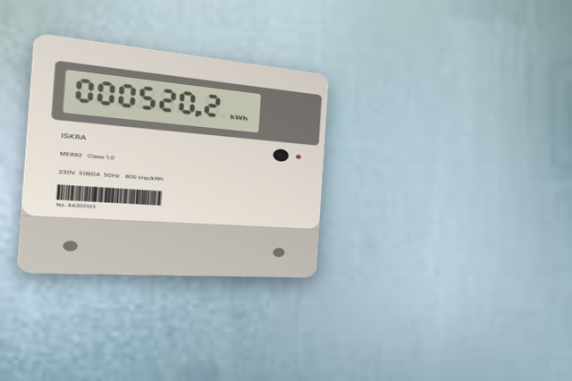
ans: 520.2,kWh
